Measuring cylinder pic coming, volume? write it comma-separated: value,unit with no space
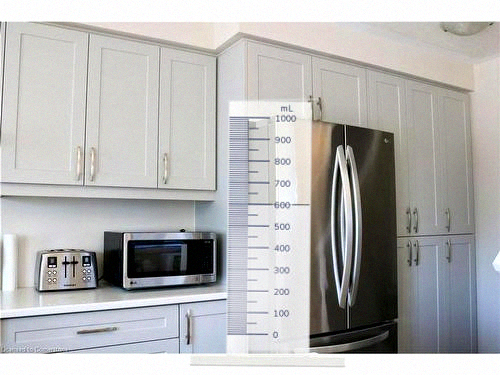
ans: 600,mL
